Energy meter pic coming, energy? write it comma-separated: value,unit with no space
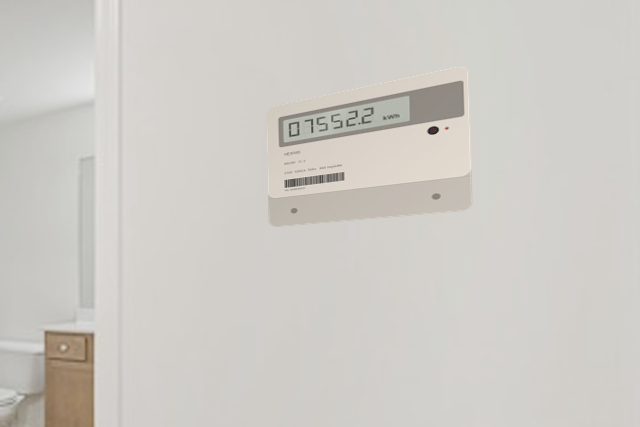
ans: 7552.2,kWh
